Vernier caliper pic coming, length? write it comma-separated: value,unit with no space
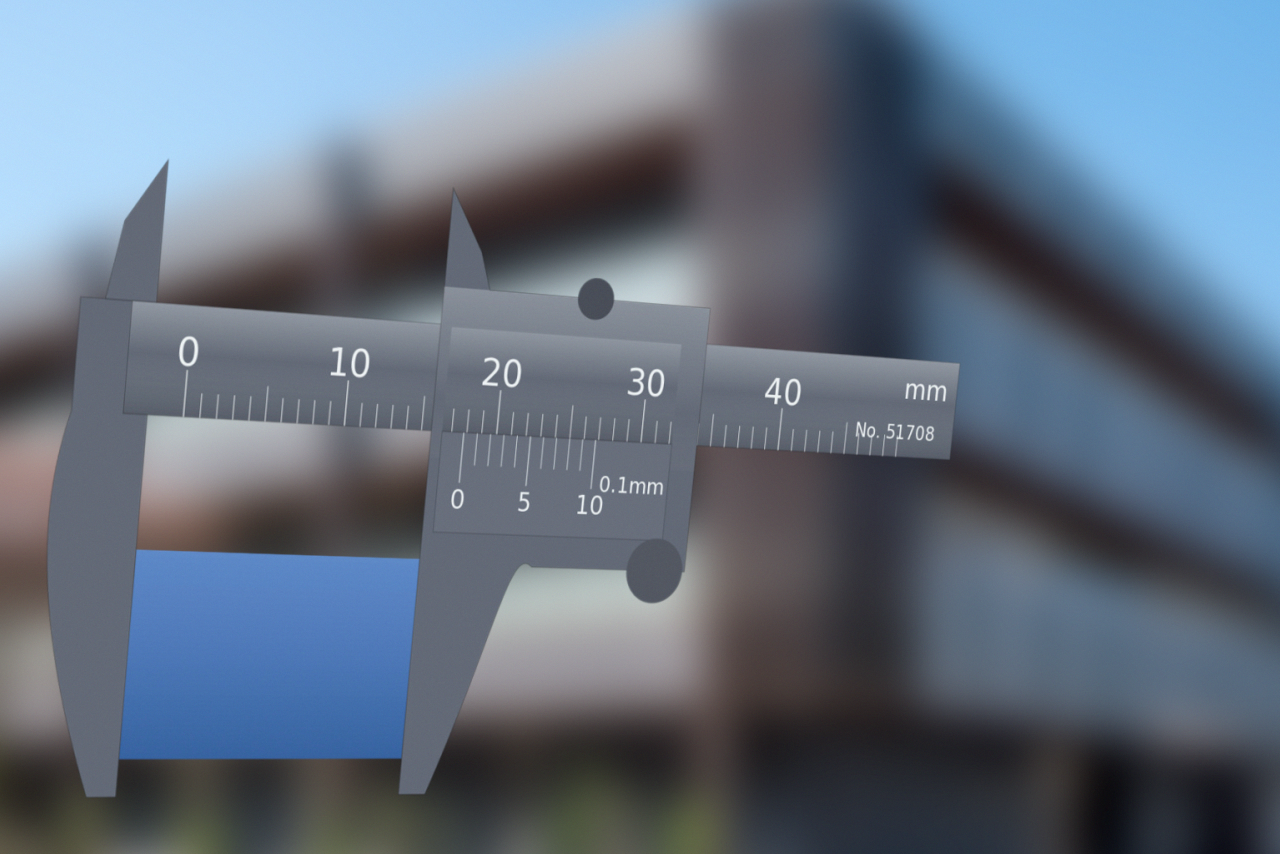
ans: 17.8,mm
